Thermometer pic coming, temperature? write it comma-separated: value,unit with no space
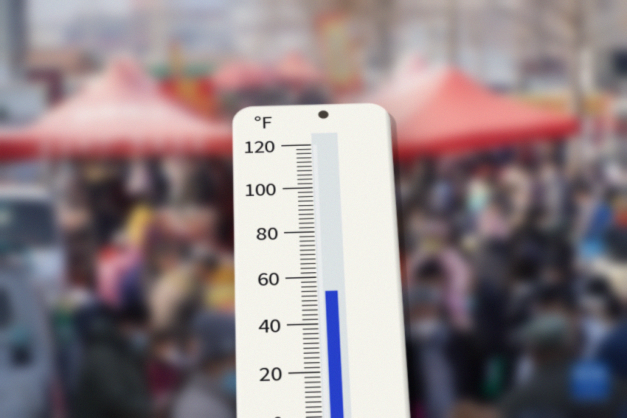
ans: 54,°F
